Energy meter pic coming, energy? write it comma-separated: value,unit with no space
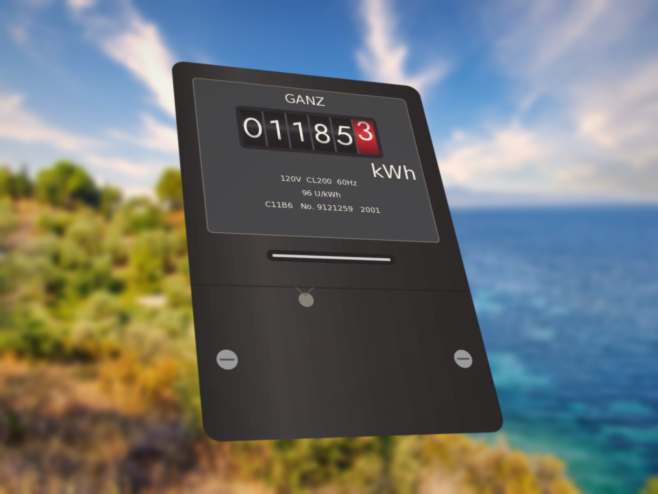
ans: 1185.3,kWh
